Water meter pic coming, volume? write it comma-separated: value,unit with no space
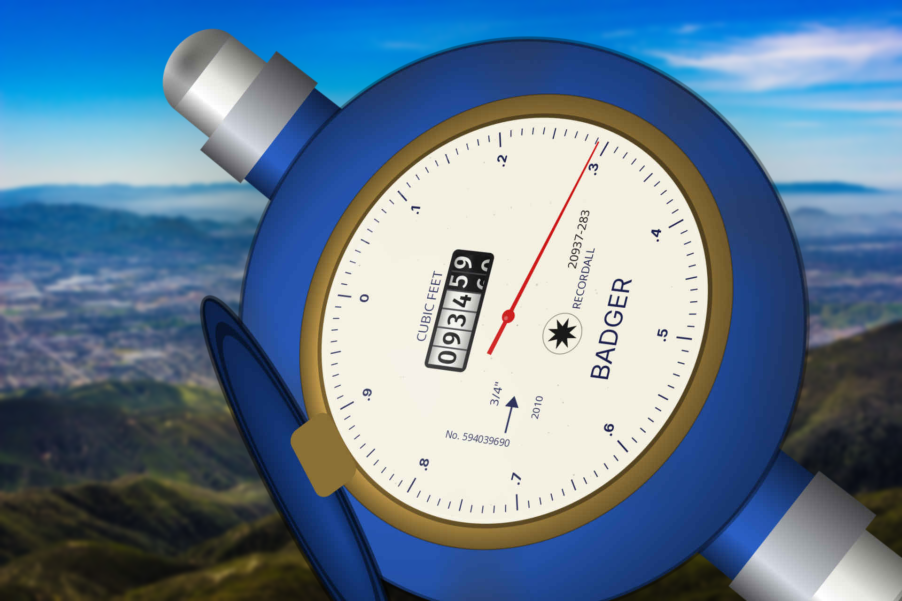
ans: 93459.29,ft³
